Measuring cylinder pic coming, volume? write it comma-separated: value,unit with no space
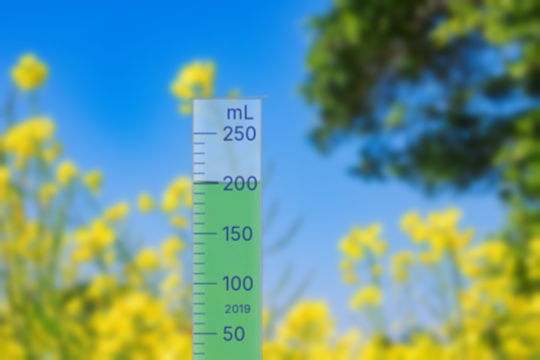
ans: 200,mL
